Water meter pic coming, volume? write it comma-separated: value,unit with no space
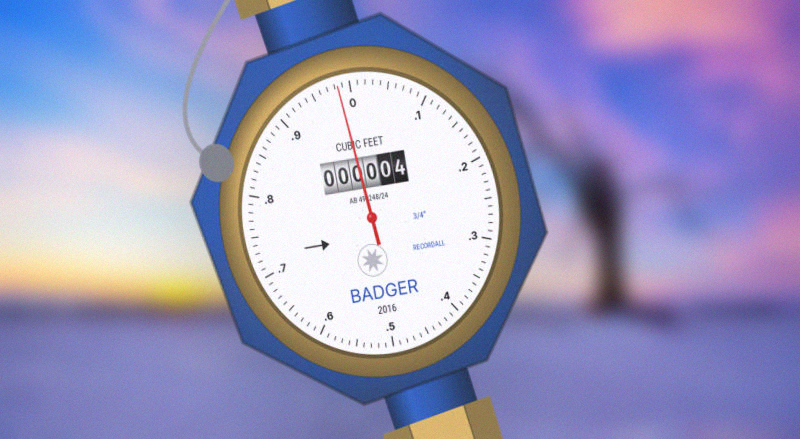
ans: 3.98,ft³
